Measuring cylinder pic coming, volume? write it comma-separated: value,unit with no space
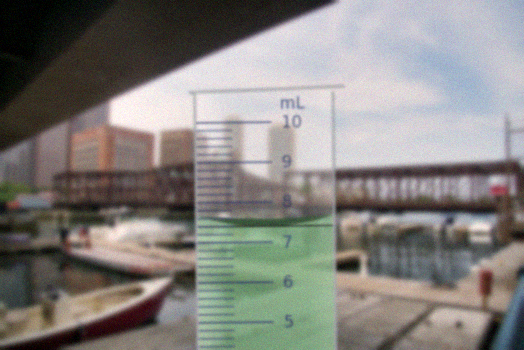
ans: 7.4,mL
